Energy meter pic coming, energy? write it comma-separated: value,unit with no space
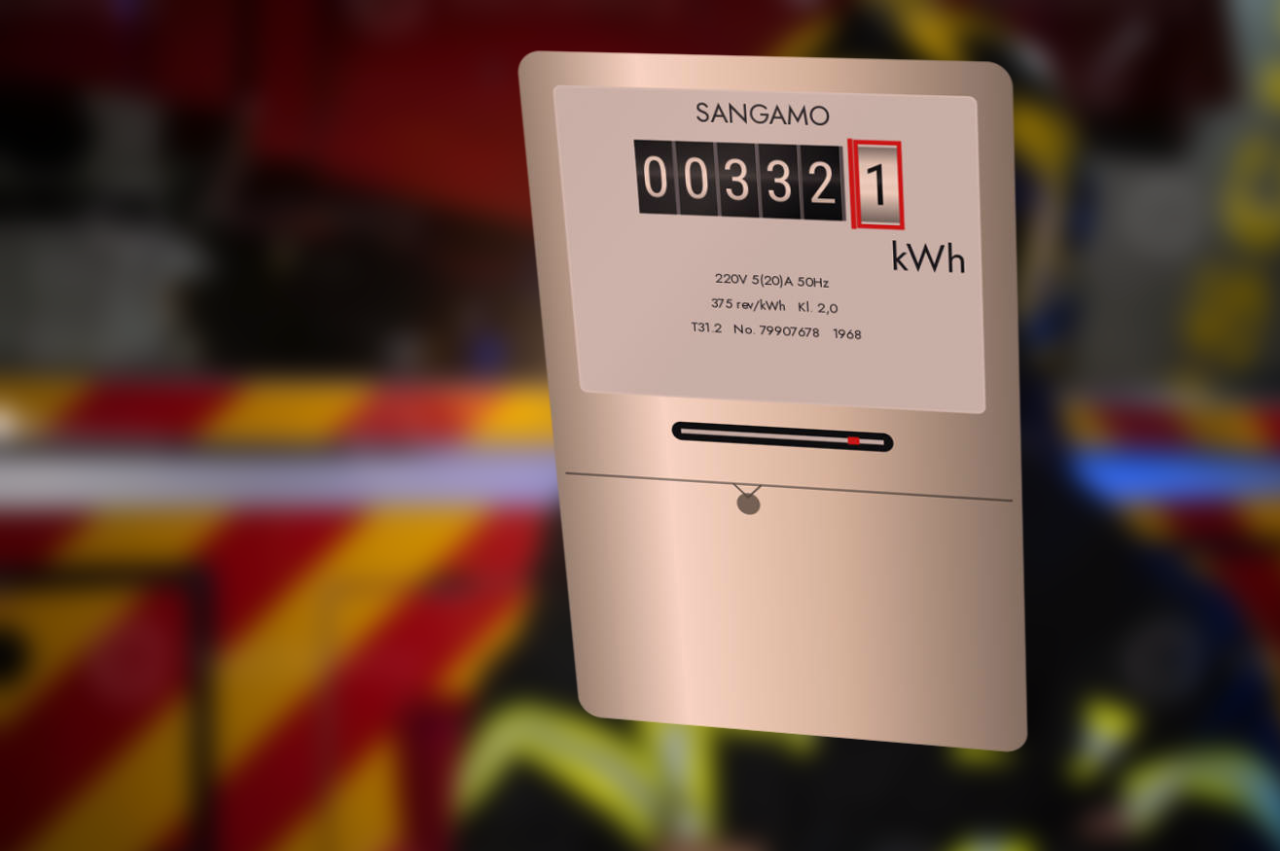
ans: 332.1,kWh
